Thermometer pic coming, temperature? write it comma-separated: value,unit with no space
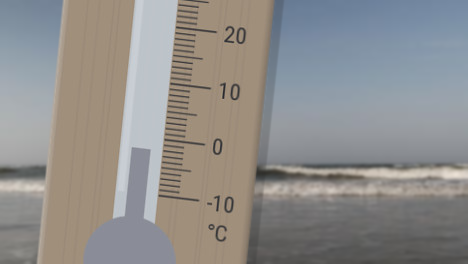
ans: -2,°C
